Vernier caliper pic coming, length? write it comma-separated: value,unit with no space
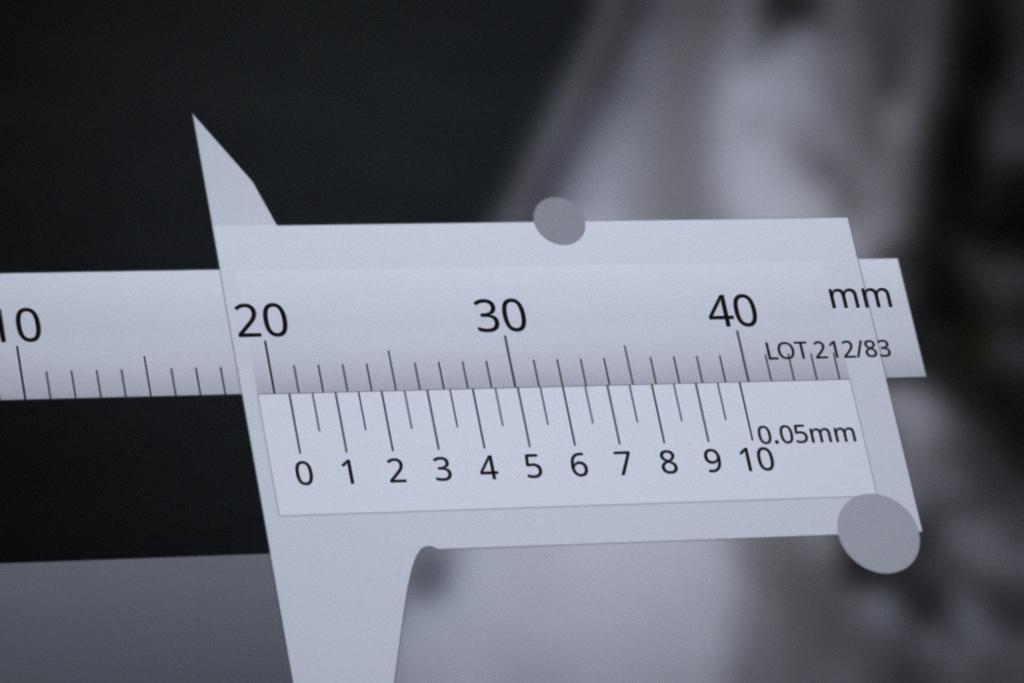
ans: 20.6,mm
